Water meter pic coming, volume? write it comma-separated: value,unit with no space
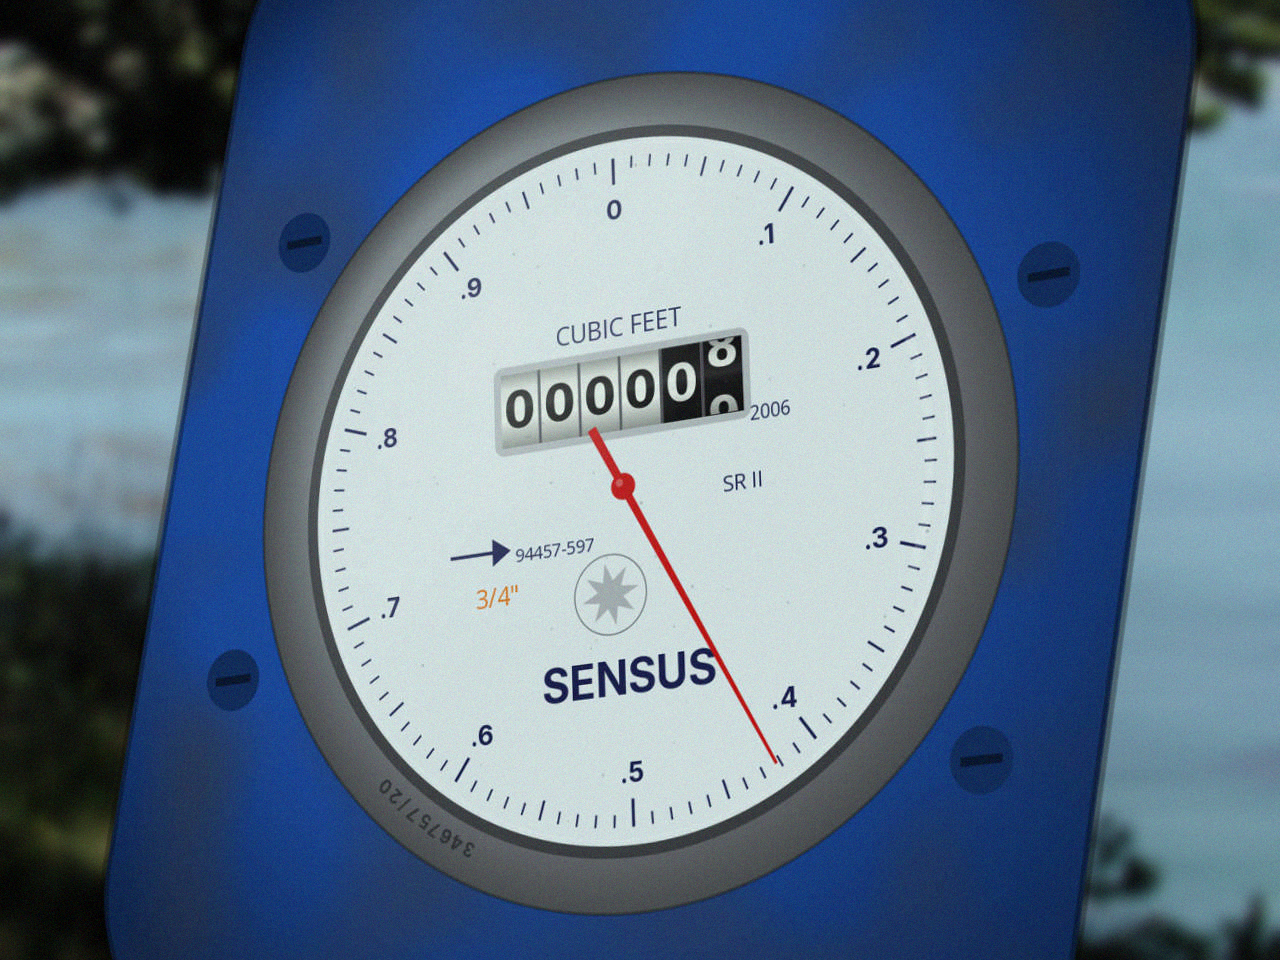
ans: 8.42,ft³
